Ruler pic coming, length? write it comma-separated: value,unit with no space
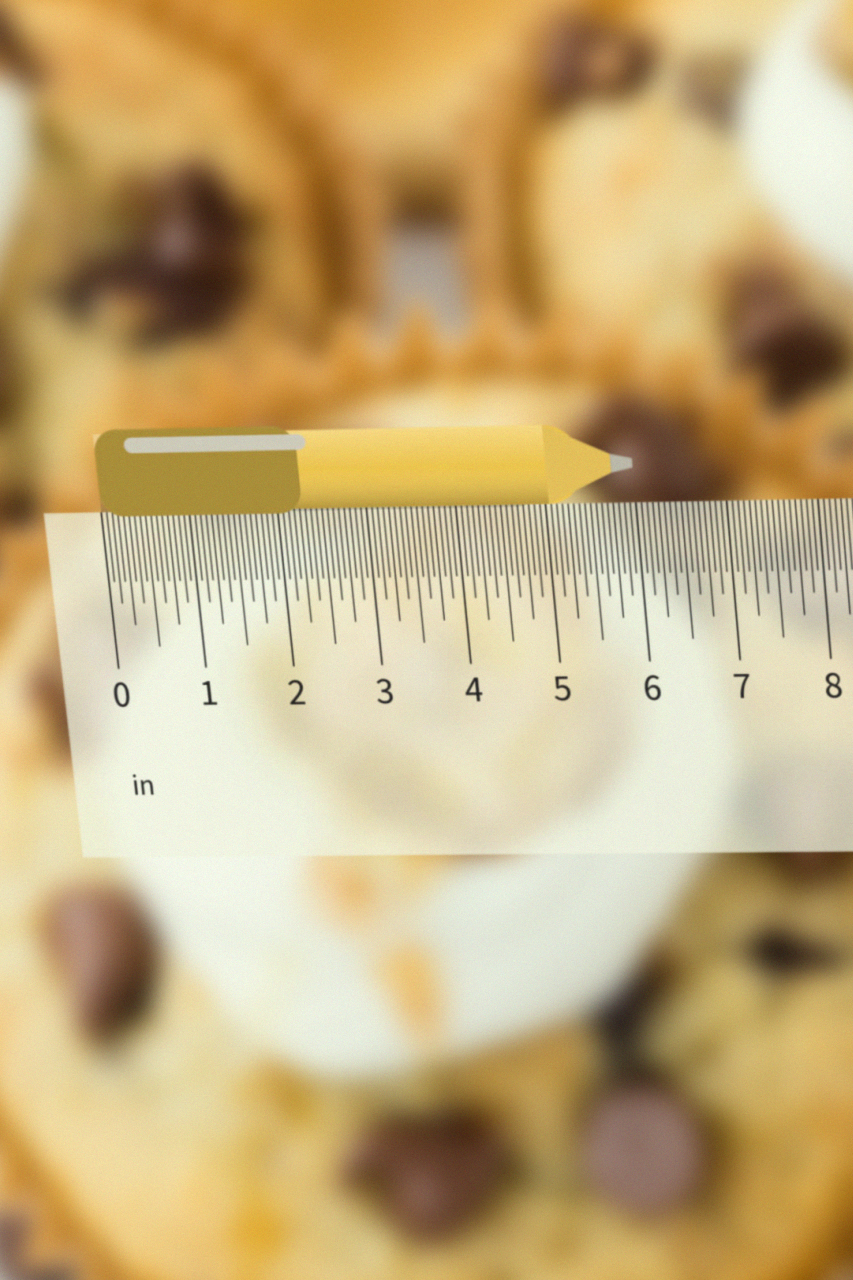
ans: 6,in
